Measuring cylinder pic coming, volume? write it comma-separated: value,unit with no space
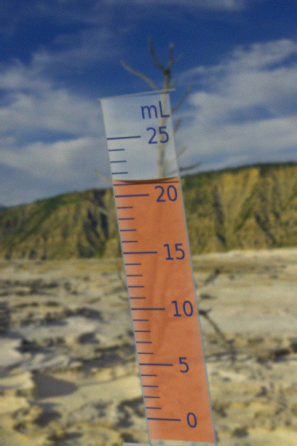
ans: 21,mL
